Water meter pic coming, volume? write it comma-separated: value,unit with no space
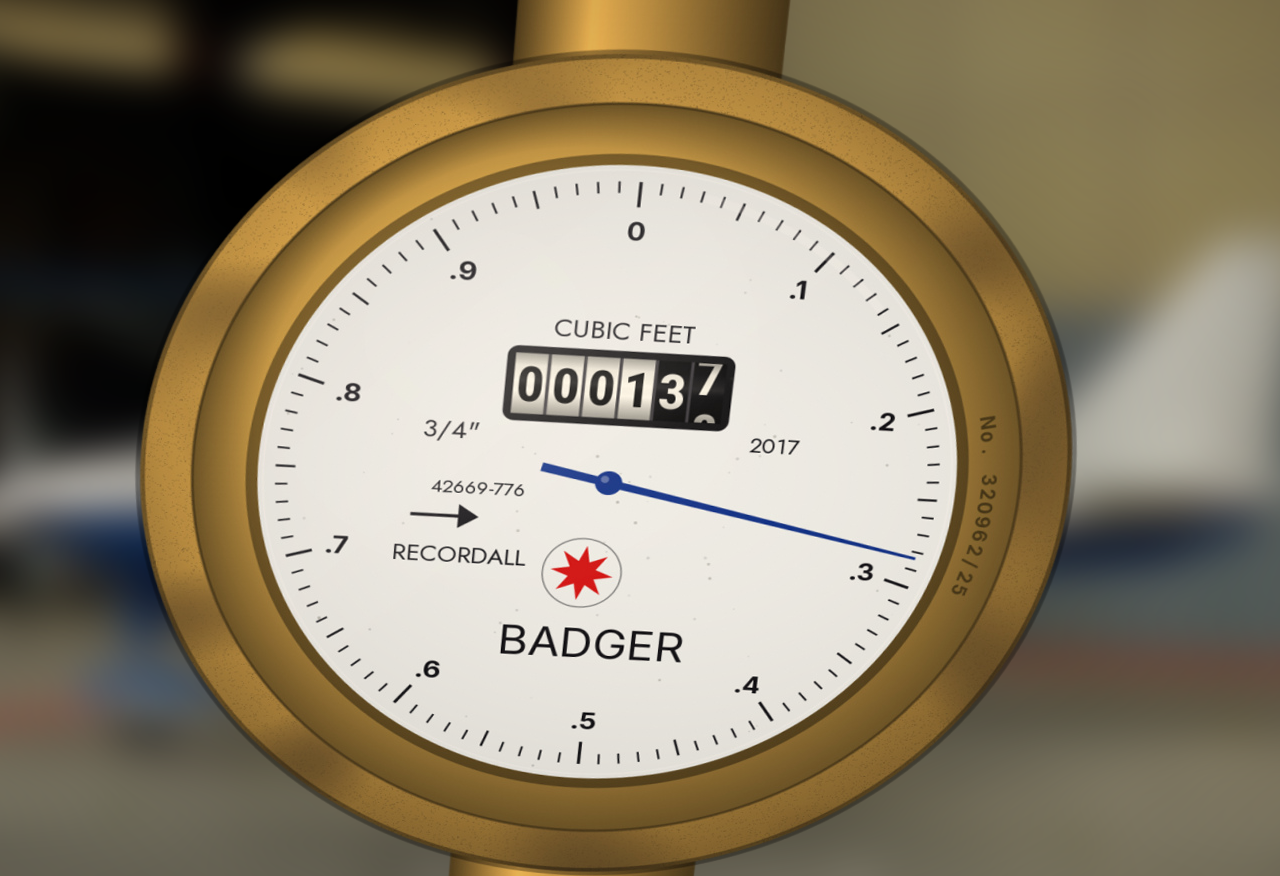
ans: 137.28,ft³
